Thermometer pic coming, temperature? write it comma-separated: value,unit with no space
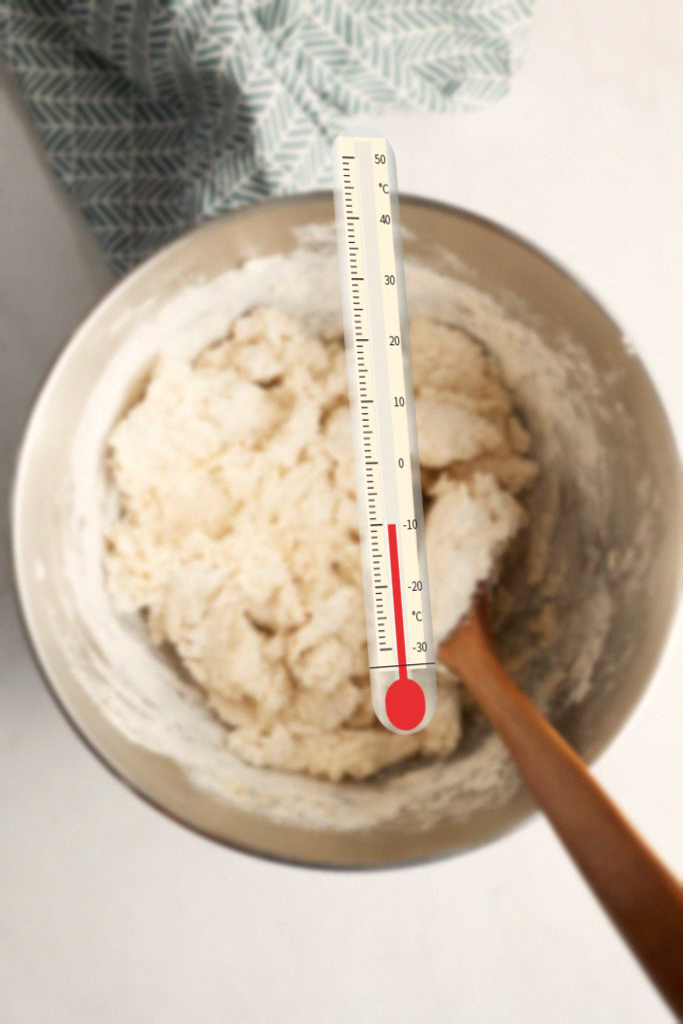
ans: -10,°C
